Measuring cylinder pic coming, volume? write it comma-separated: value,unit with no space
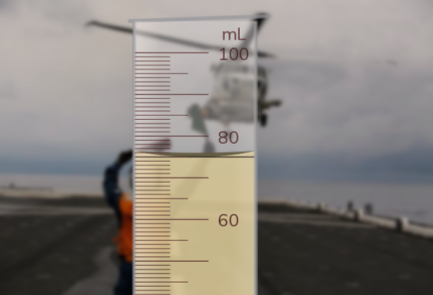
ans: 75,mL
